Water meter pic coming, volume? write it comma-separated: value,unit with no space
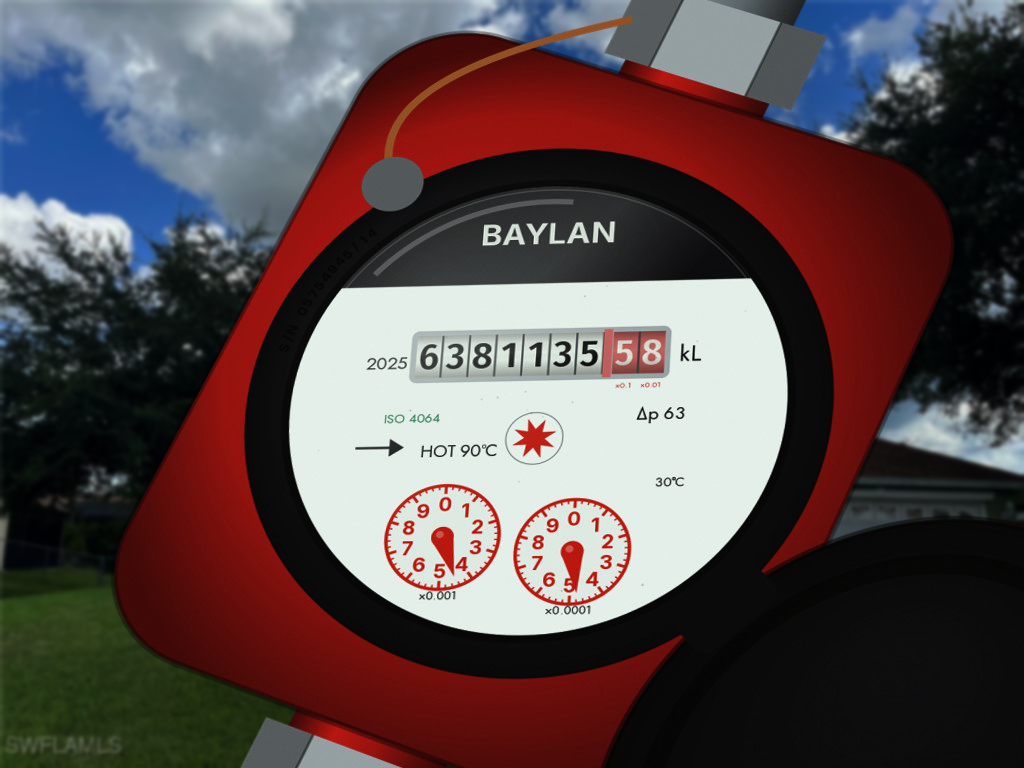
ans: 6381135.5844,kL
